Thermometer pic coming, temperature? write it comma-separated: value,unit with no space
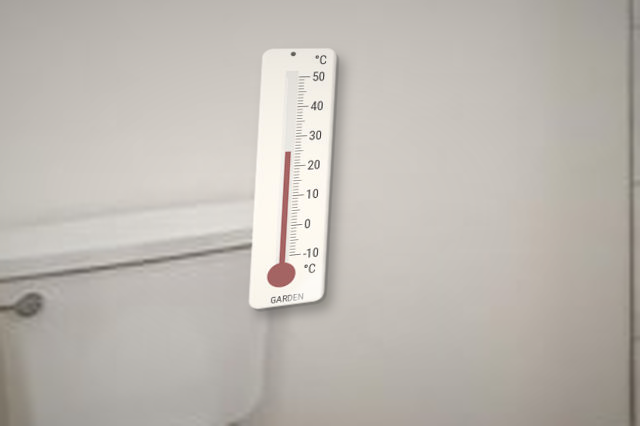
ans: 25,°C
